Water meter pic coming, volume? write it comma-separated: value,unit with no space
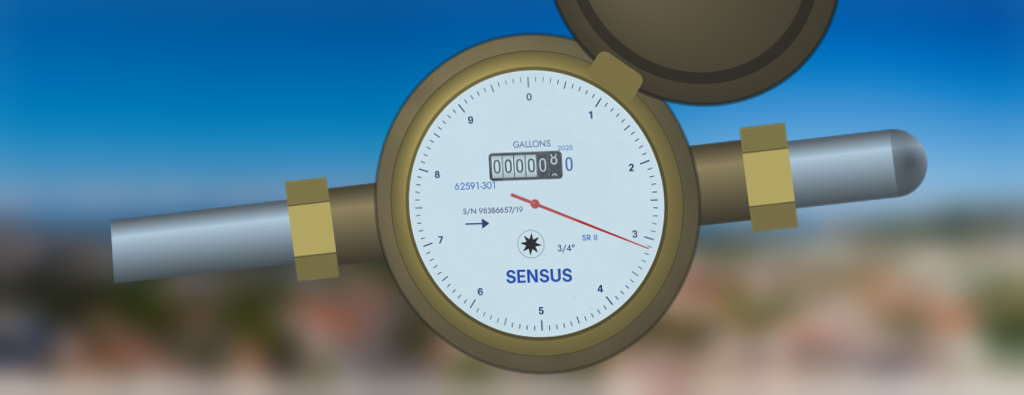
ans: 83.1,gal
